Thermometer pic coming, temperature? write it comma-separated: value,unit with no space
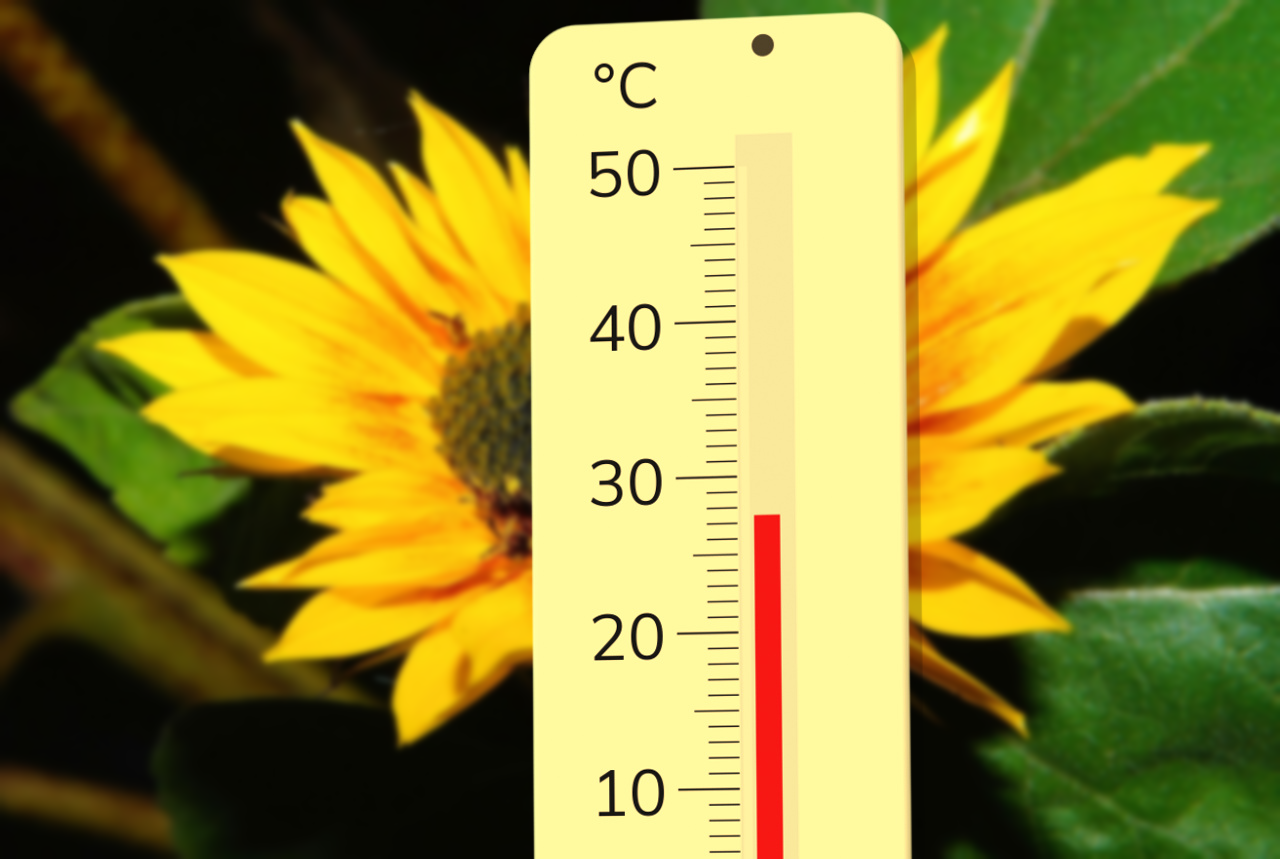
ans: 27.5,°C
